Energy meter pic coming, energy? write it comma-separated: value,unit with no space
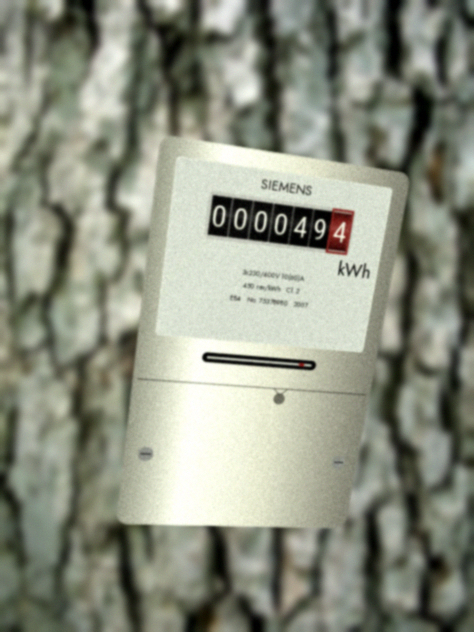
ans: 49.4,kWh
